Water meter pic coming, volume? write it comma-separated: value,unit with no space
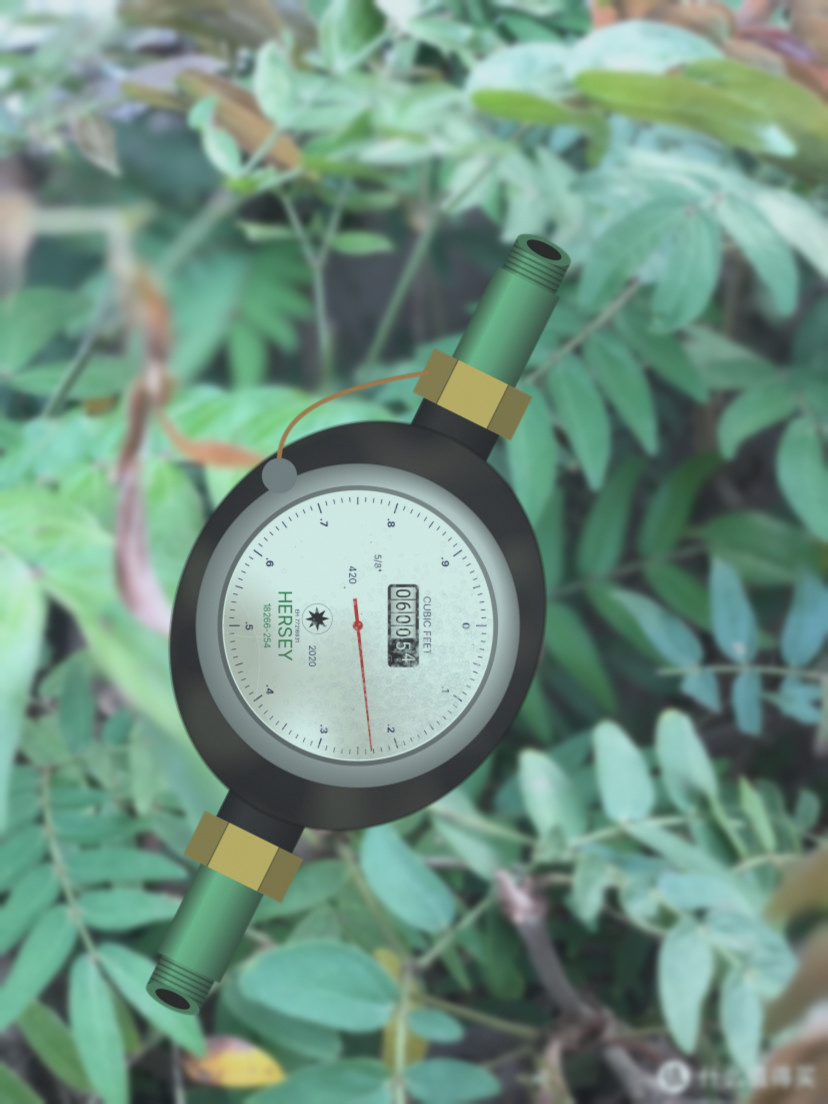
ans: 60054.23,ft³
